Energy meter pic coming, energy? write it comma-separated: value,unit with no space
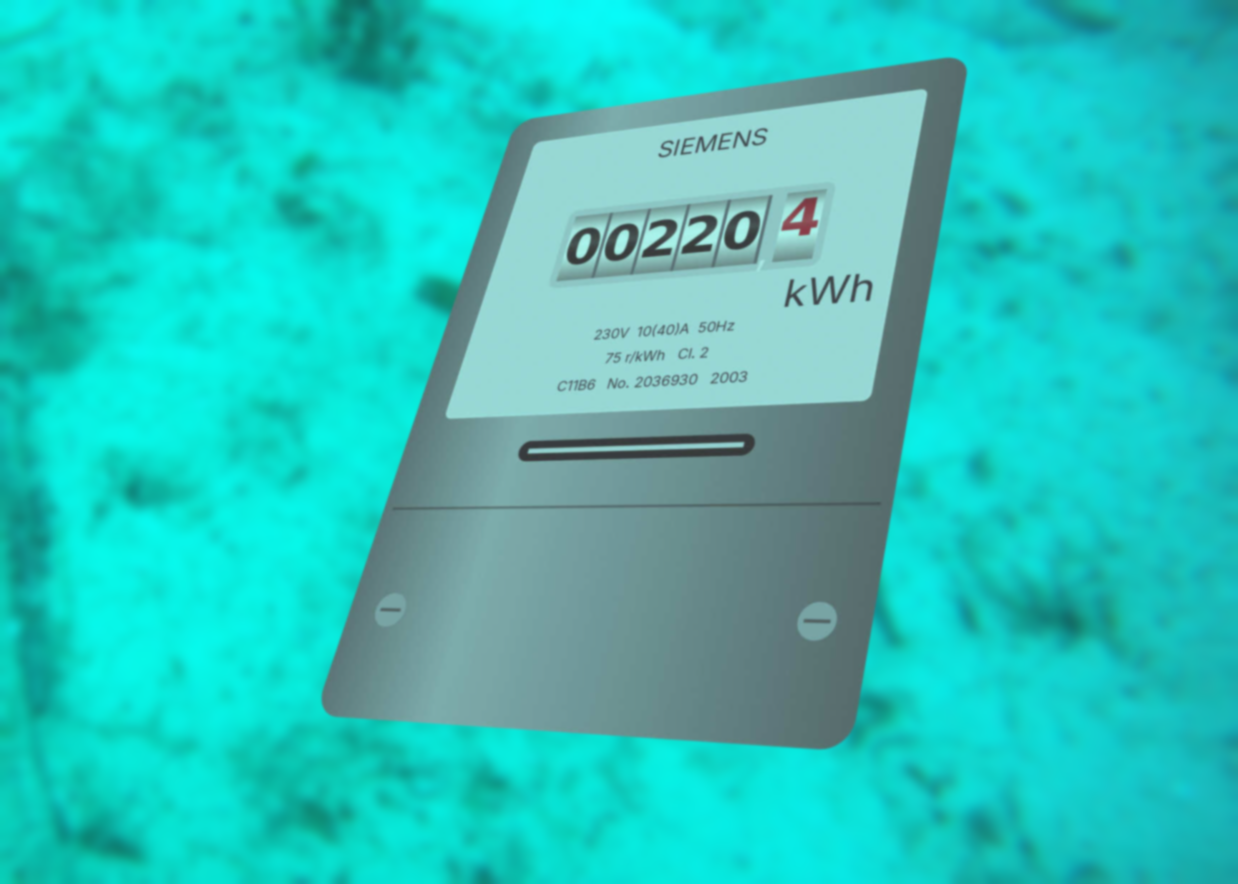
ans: 220.4,kWh
